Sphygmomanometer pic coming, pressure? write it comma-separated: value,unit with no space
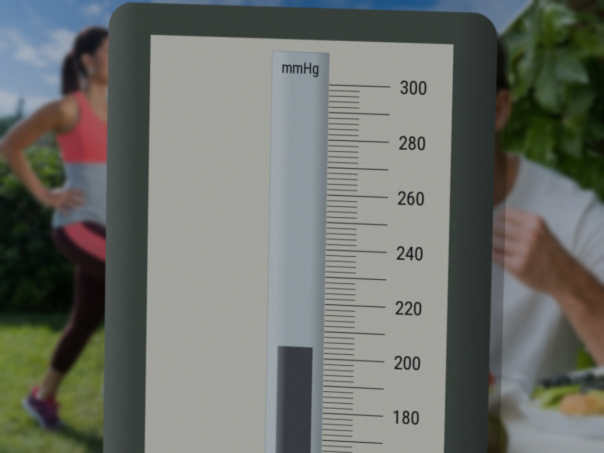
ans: 204,mmHg
